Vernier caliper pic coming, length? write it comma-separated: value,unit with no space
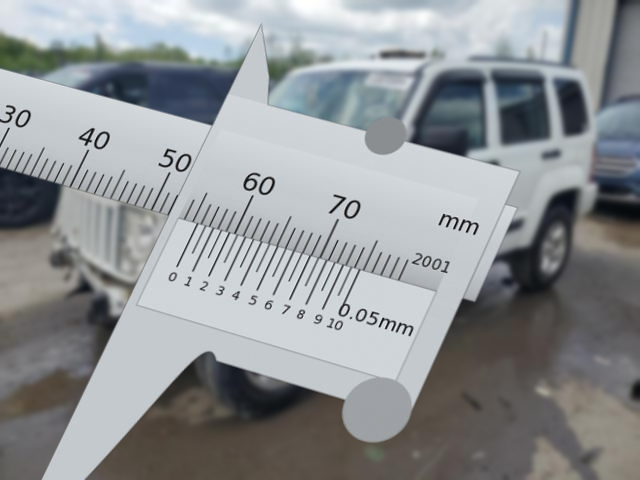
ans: 55.6,mm
